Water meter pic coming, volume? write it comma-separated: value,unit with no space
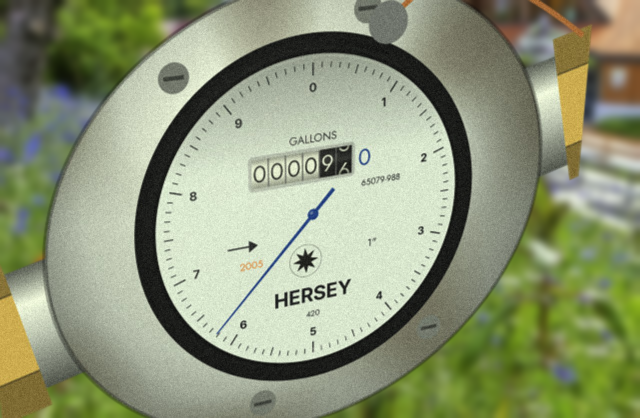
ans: 956.2,gal
